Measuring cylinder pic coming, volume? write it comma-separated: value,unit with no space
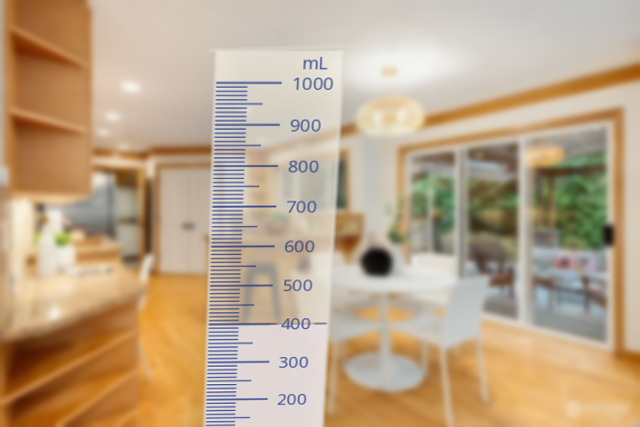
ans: 400,mL
